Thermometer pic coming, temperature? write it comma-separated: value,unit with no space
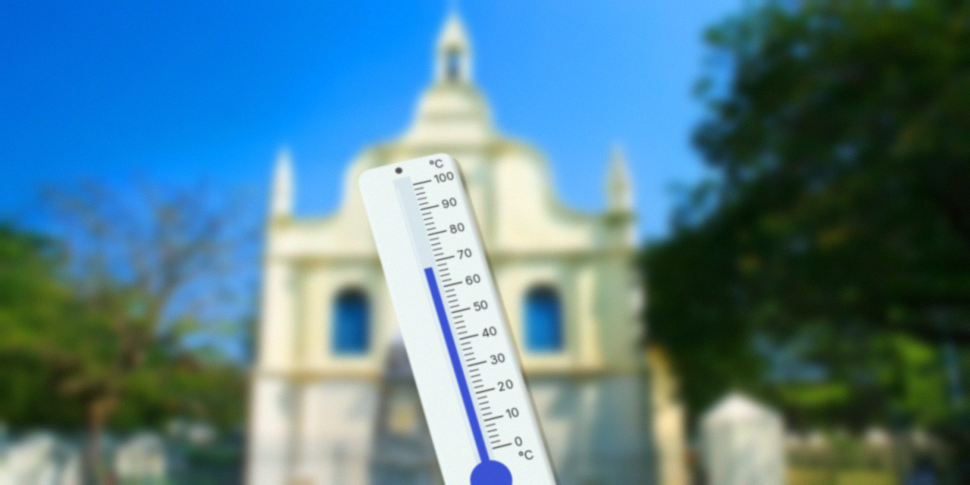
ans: 68,°C
